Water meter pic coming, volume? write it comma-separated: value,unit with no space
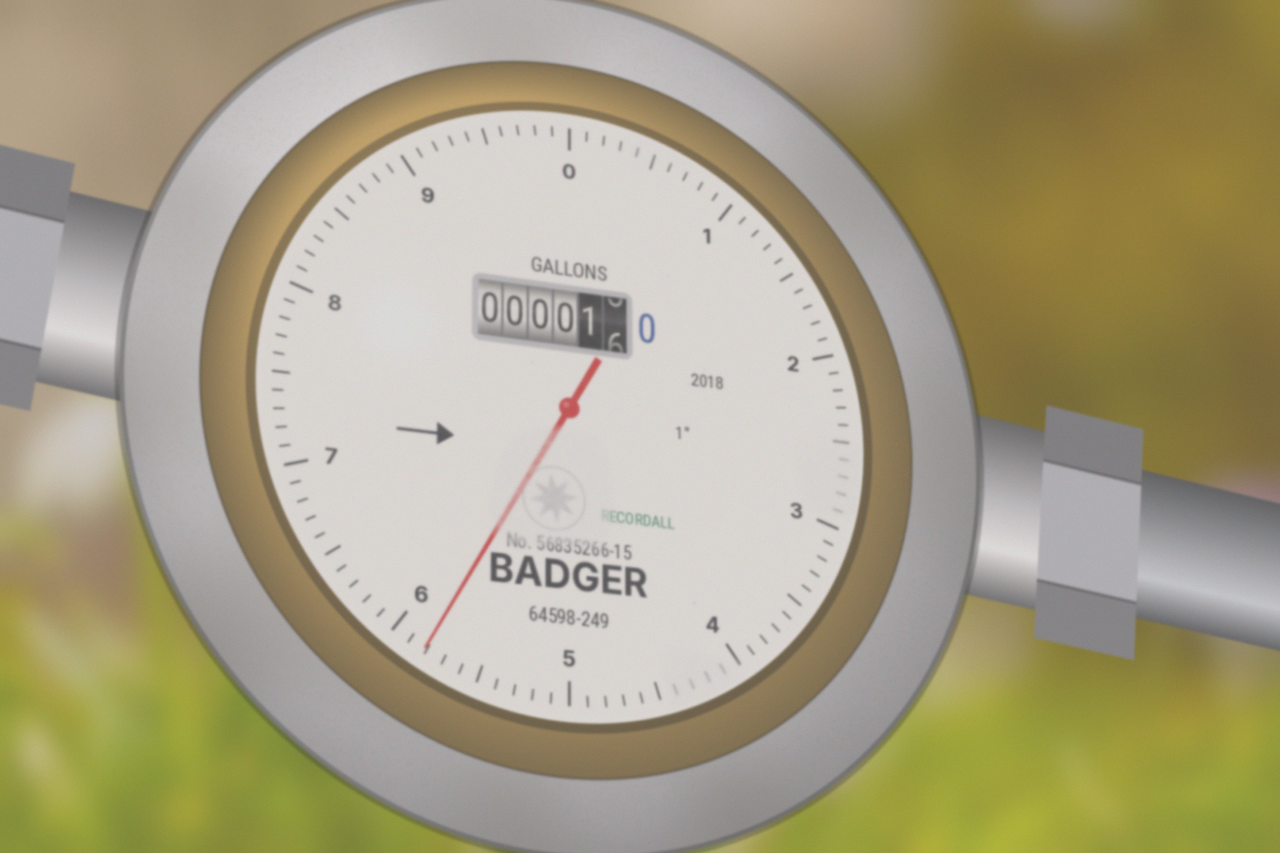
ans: 155.8,gal
